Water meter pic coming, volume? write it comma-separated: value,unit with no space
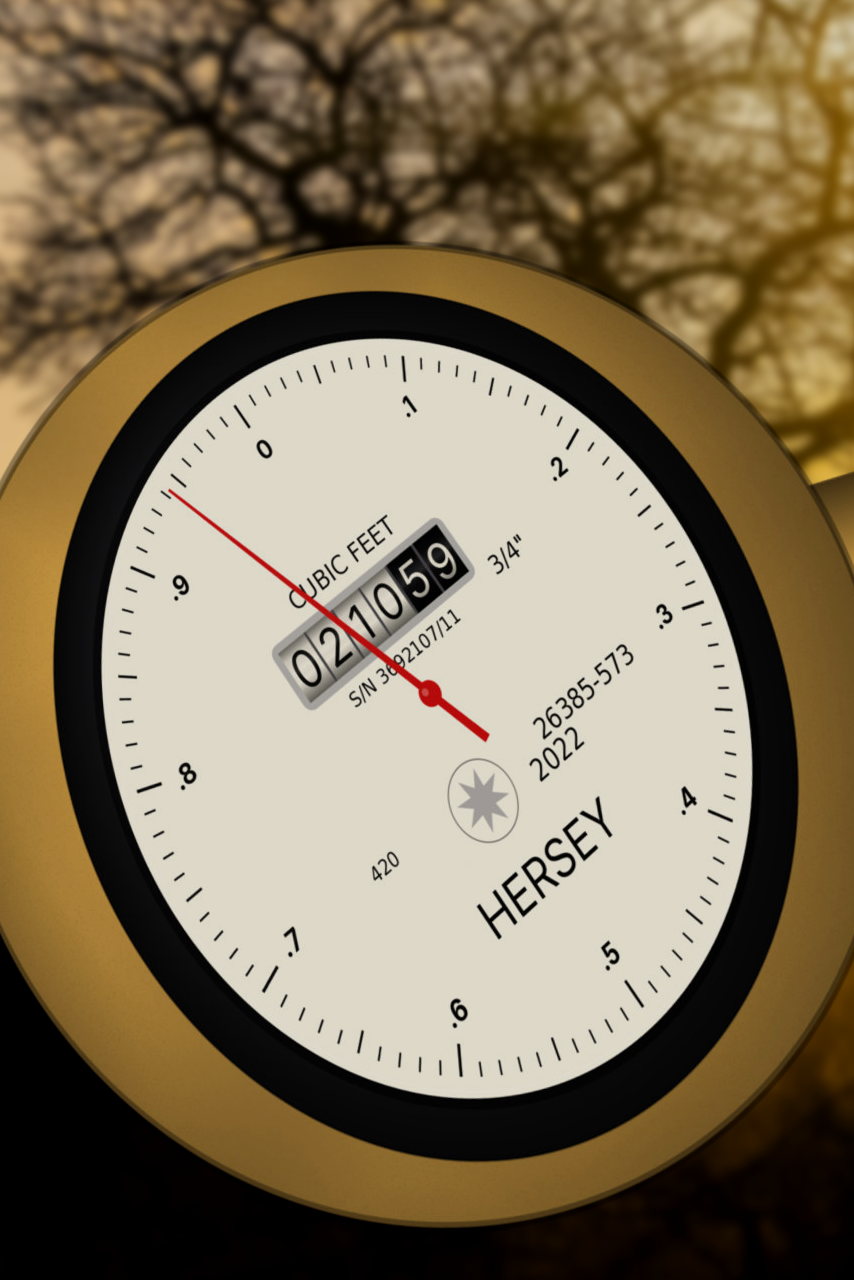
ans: 21058.94,ft³
